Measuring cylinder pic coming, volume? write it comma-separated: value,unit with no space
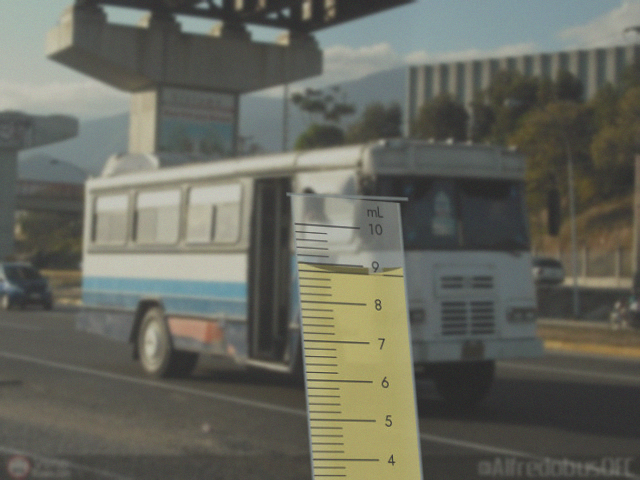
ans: 8.8,mL
